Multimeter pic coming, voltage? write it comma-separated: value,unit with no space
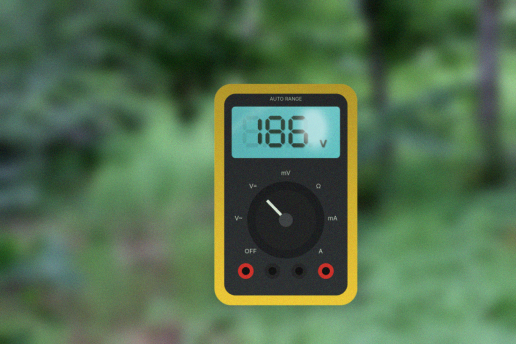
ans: 186,V
